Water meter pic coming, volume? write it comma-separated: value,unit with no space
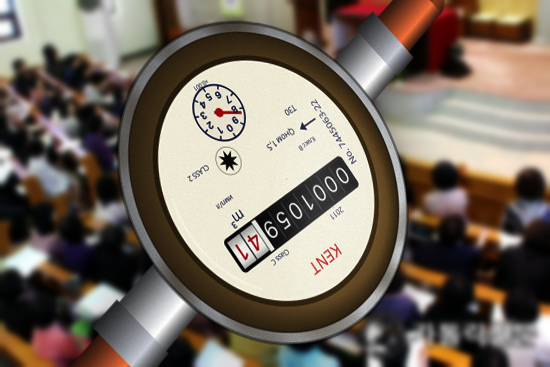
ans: 1059.418,m³
